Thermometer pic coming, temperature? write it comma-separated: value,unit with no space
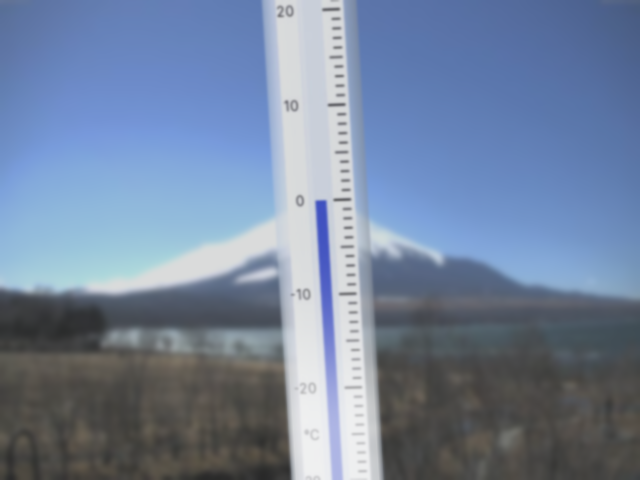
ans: 0,°C
